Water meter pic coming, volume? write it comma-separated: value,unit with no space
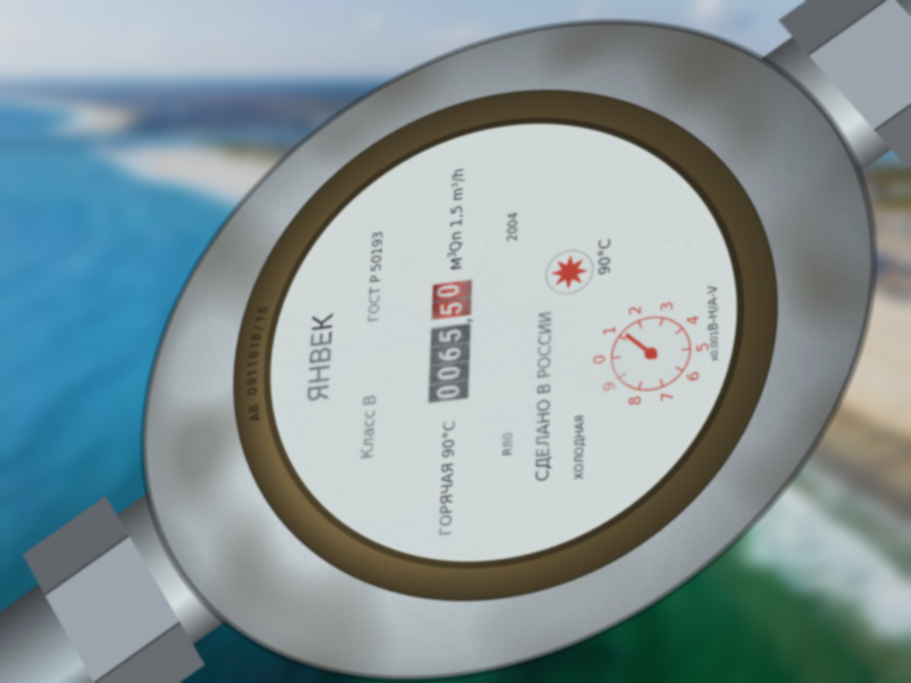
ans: 65.501,m³
